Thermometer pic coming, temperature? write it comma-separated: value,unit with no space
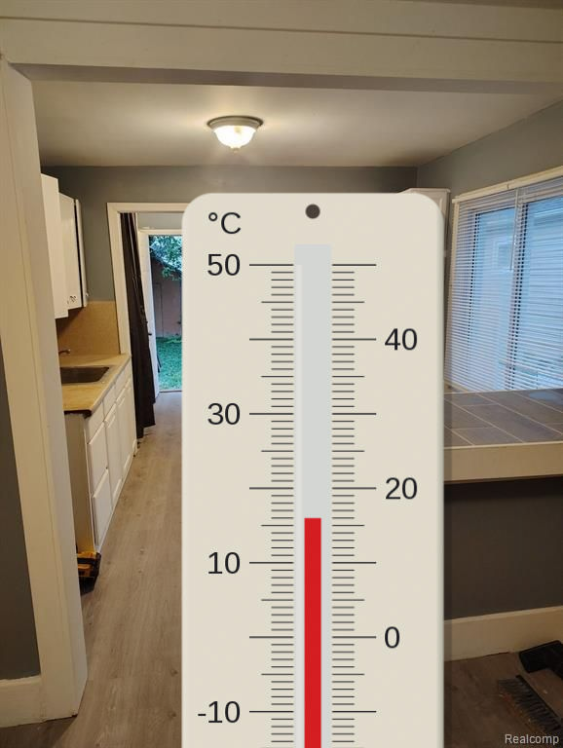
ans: 16,°C
